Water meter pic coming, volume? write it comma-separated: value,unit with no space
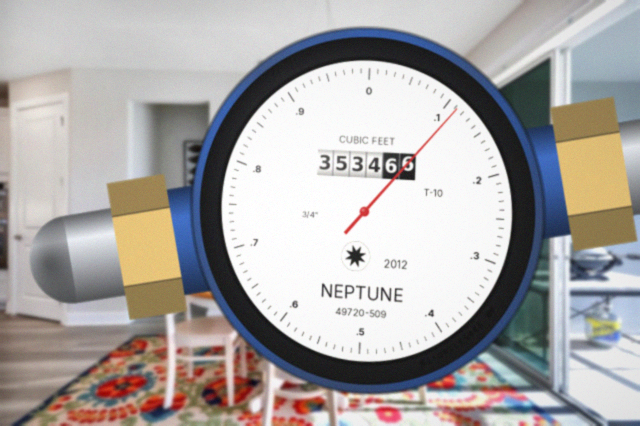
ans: 353466.11,ft³
